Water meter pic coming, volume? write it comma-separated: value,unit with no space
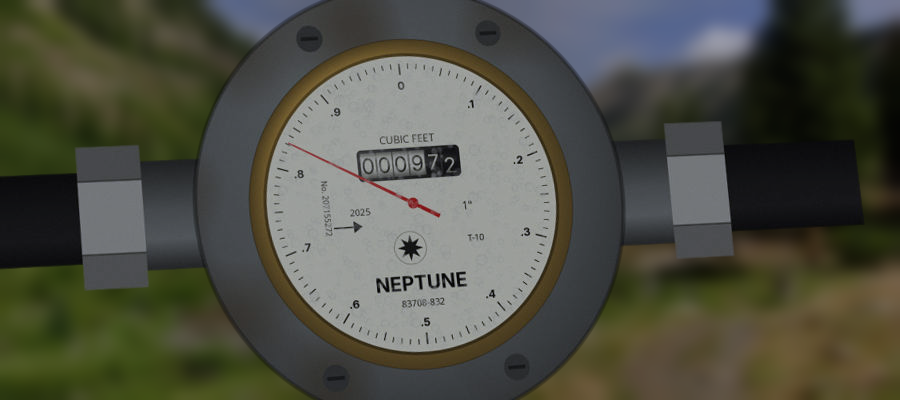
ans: 971.83,ft³
